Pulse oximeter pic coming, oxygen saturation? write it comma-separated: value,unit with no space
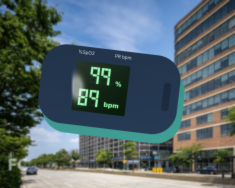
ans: 99,%
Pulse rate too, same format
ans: 89,bpm
